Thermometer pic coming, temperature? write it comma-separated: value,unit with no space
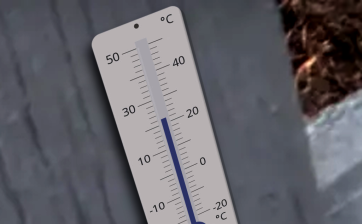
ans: 22,°C
